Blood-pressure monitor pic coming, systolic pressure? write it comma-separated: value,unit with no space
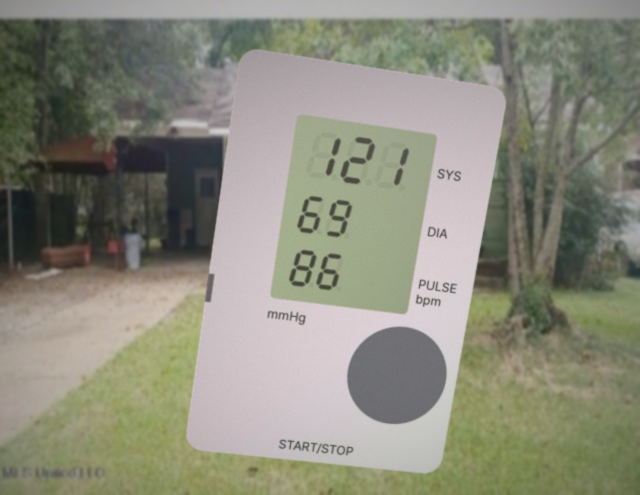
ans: 121,mmHg
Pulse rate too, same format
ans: 86,bpm
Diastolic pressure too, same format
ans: 69,mmHg
